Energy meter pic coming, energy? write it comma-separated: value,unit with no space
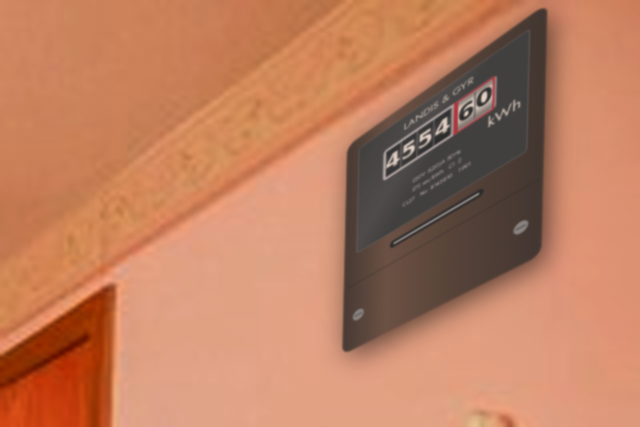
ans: 4554.60,kWh
